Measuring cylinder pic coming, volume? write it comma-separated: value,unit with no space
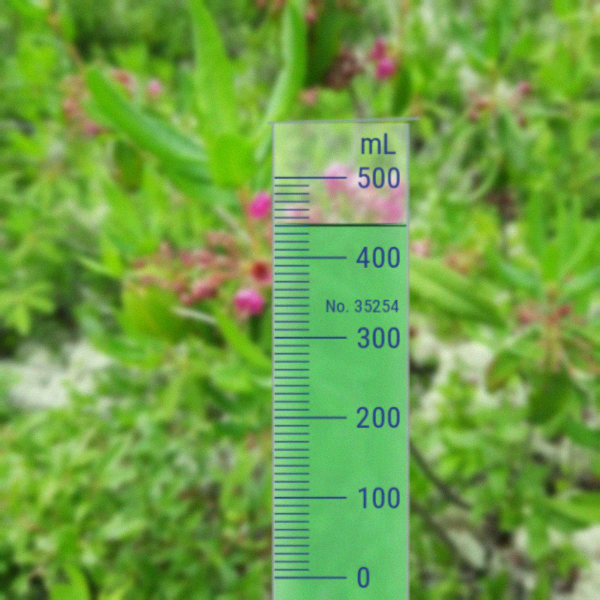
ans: 440,mL
